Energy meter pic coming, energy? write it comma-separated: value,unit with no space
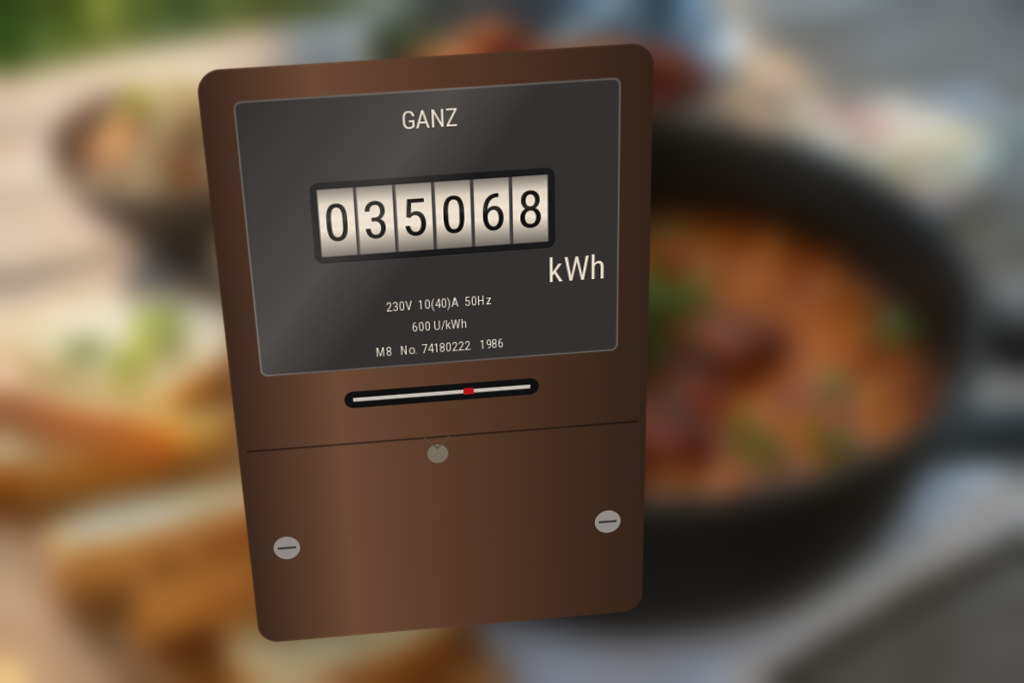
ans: 35068,kWh
